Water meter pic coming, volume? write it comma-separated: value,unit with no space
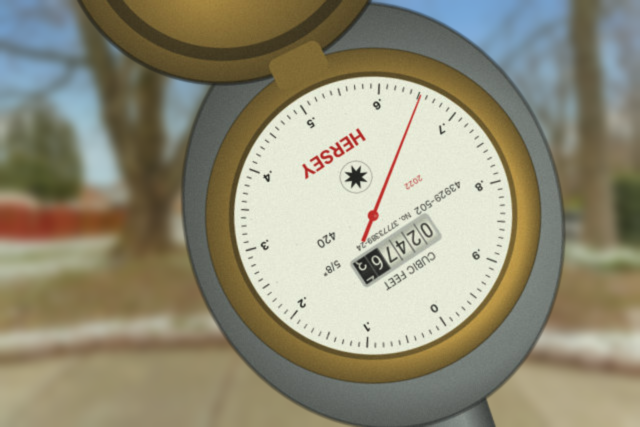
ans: 24762.65,ft³
